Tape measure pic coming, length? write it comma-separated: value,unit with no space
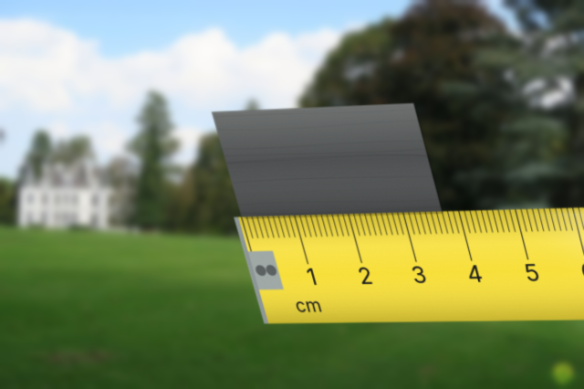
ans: 3.7,cm
